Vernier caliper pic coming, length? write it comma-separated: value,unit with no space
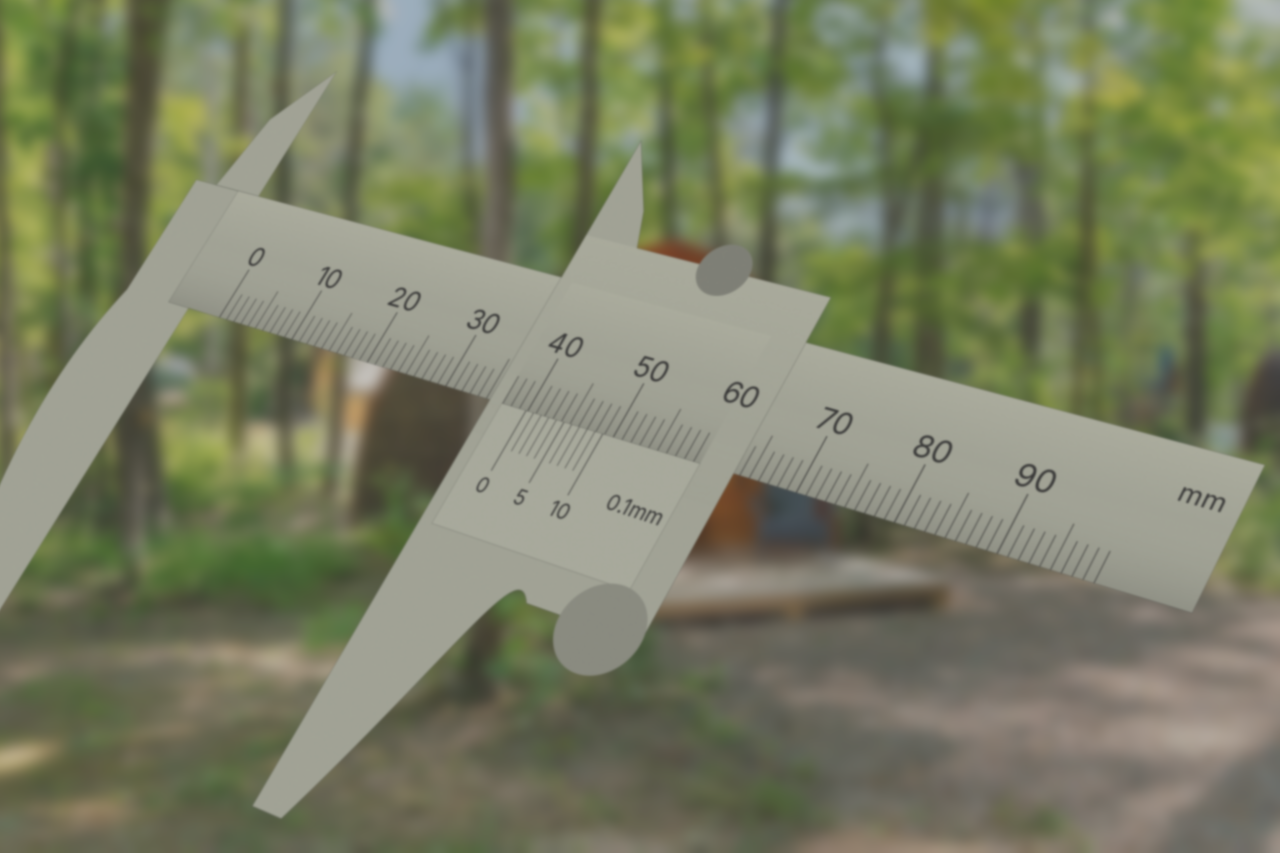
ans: 39.8,mm
